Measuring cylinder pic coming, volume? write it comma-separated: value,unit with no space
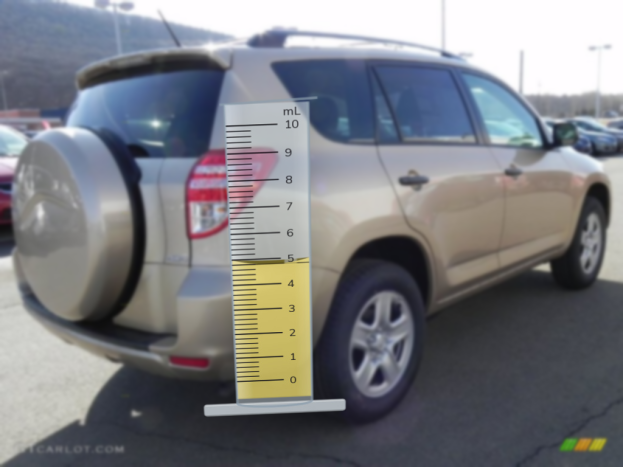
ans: 4.8,mL
